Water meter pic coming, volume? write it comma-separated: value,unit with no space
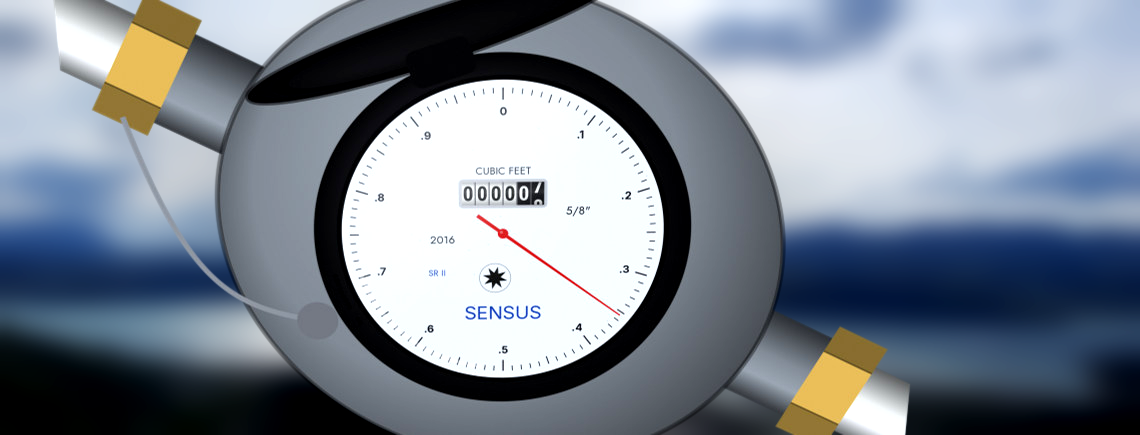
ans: 7.35,ft³
